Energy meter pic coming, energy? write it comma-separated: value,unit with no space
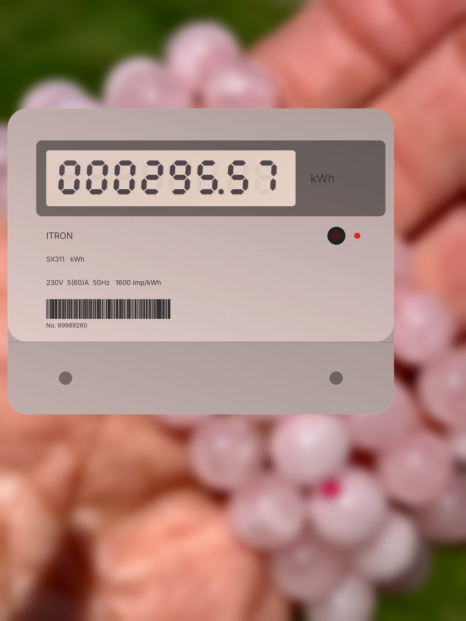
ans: 295.57,kWh
